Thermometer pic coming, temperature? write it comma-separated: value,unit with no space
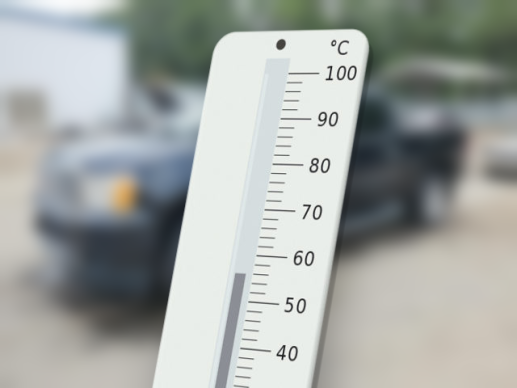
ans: 56,°C
